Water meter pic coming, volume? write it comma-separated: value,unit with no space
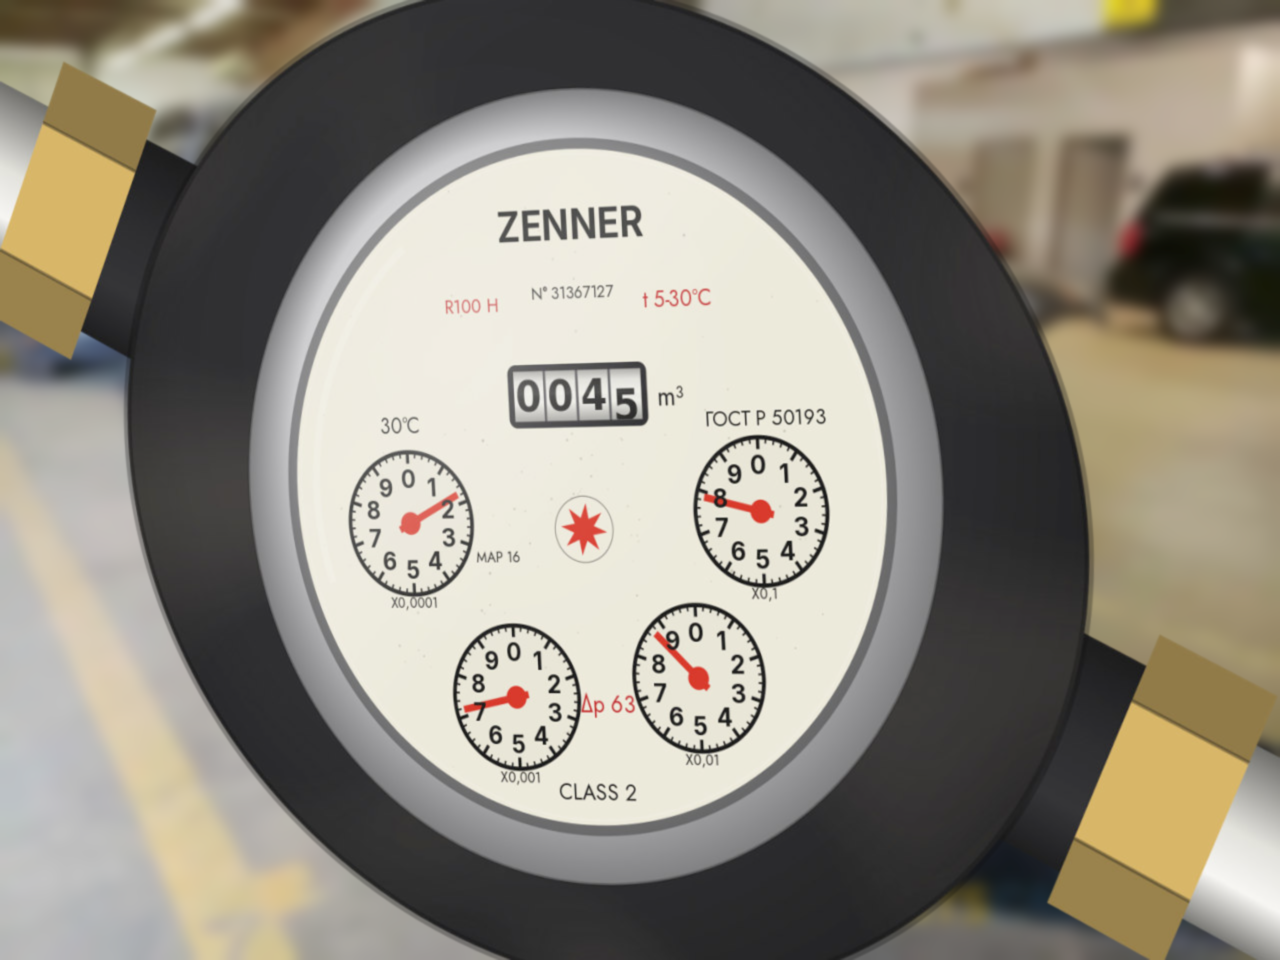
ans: 44.7871,m³
